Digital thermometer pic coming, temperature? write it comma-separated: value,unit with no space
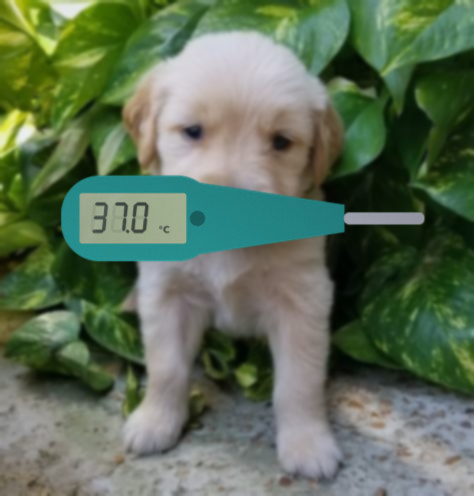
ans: 37.0,°C
